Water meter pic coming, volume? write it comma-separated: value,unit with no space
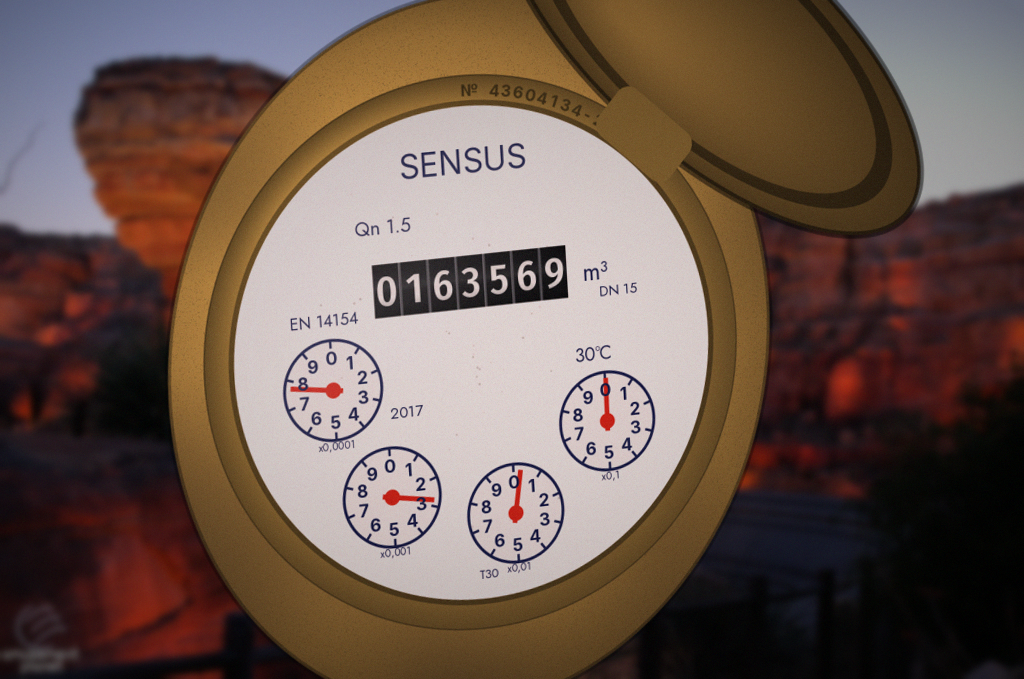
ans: 163569.0027,m³
